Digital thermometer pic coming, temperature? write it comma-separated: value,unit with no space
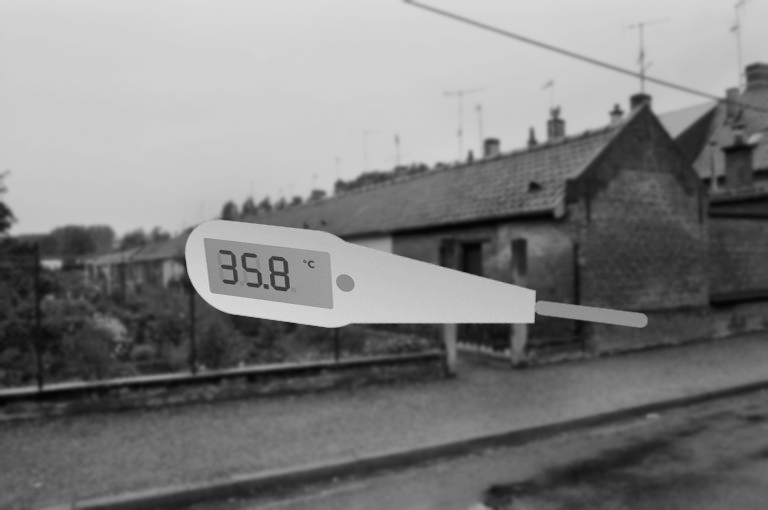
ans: 35.8,°C
